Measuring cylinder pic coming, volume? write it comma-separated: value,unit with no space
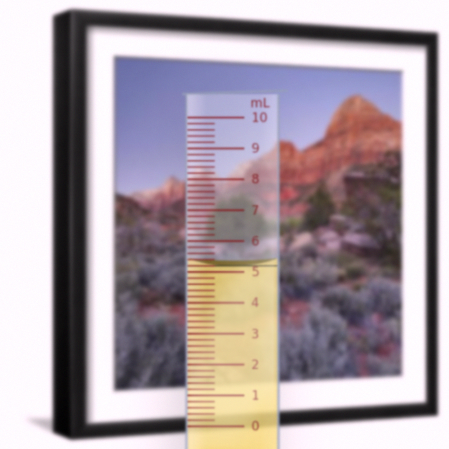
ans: 5.2,mL
